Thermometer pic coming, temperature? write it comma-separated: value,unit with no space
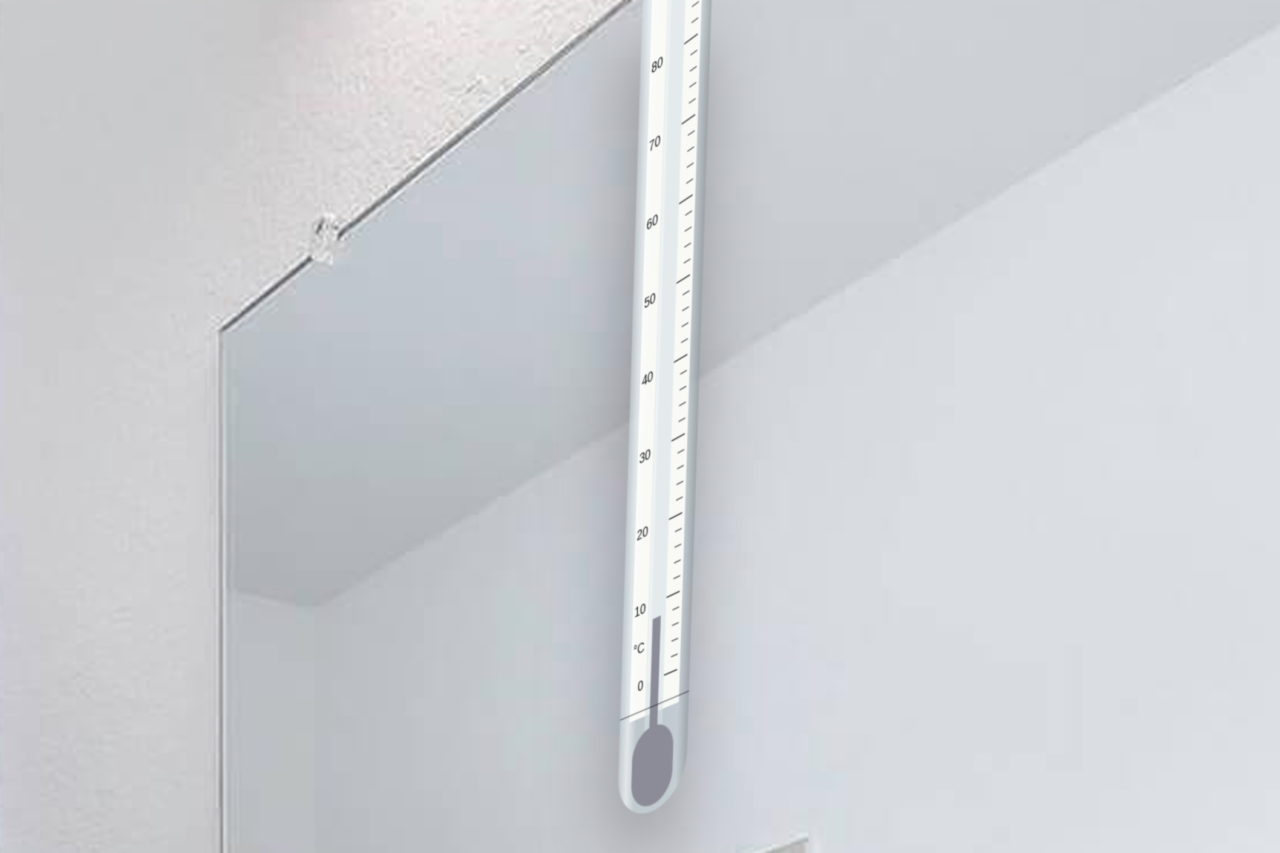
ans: 8,°C
